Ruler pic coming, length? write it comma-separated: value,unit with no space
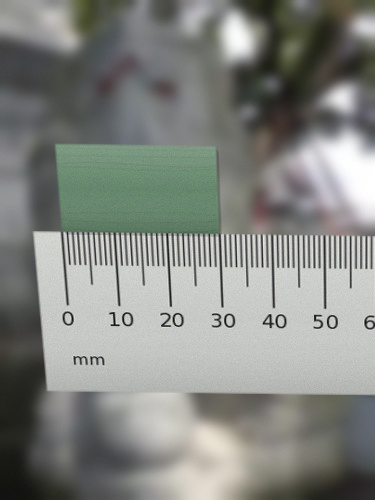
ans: 30,mm
